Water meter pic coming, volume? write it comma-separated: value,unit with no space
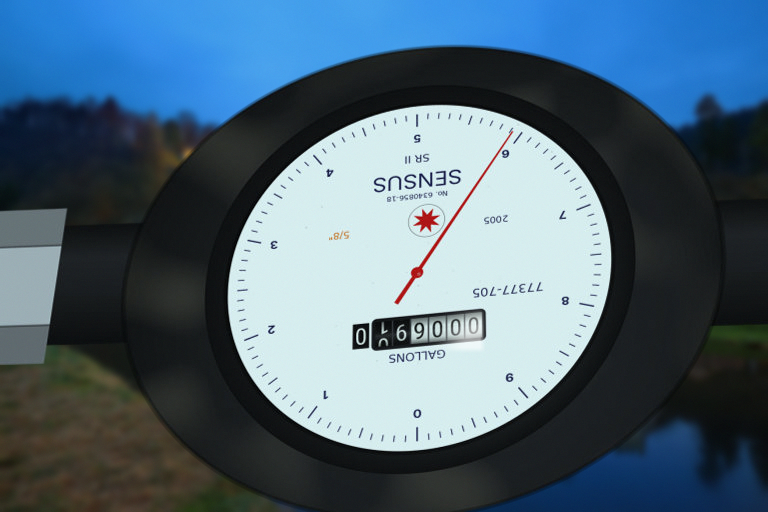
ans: 6905.9,gal
